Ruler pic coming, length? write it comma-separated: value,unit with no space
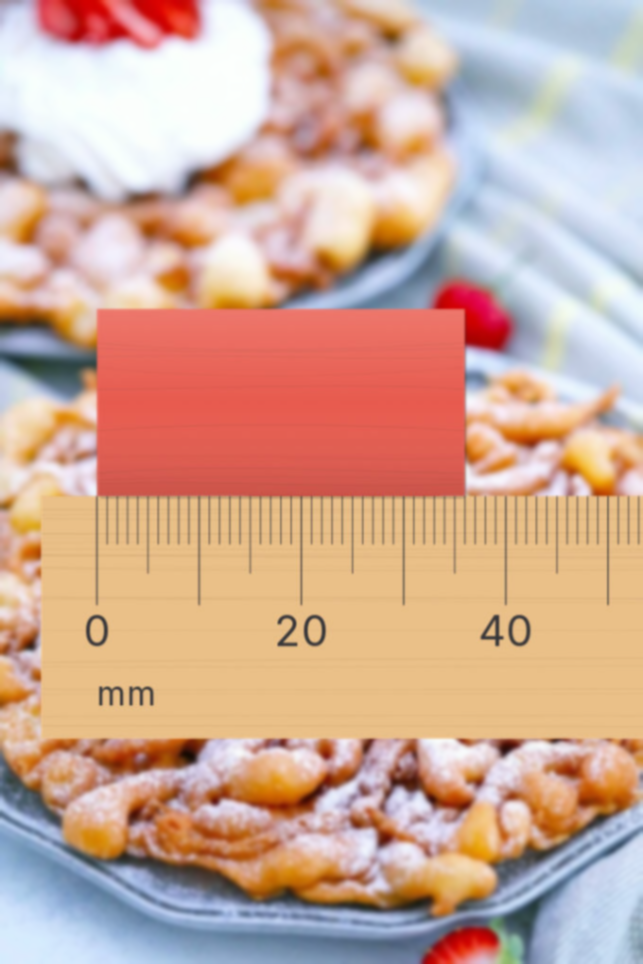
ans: 36,mm
